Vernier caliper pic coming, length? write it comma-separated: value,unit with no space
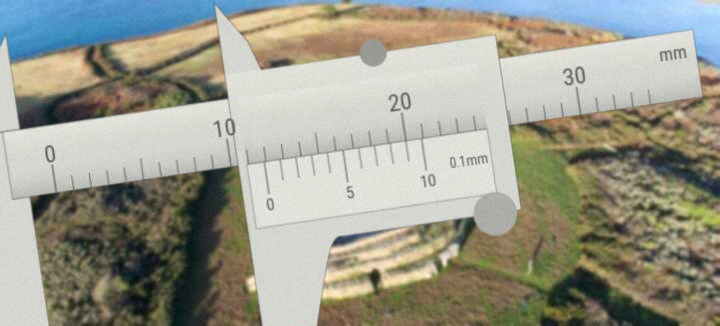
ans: 11.9,mm
